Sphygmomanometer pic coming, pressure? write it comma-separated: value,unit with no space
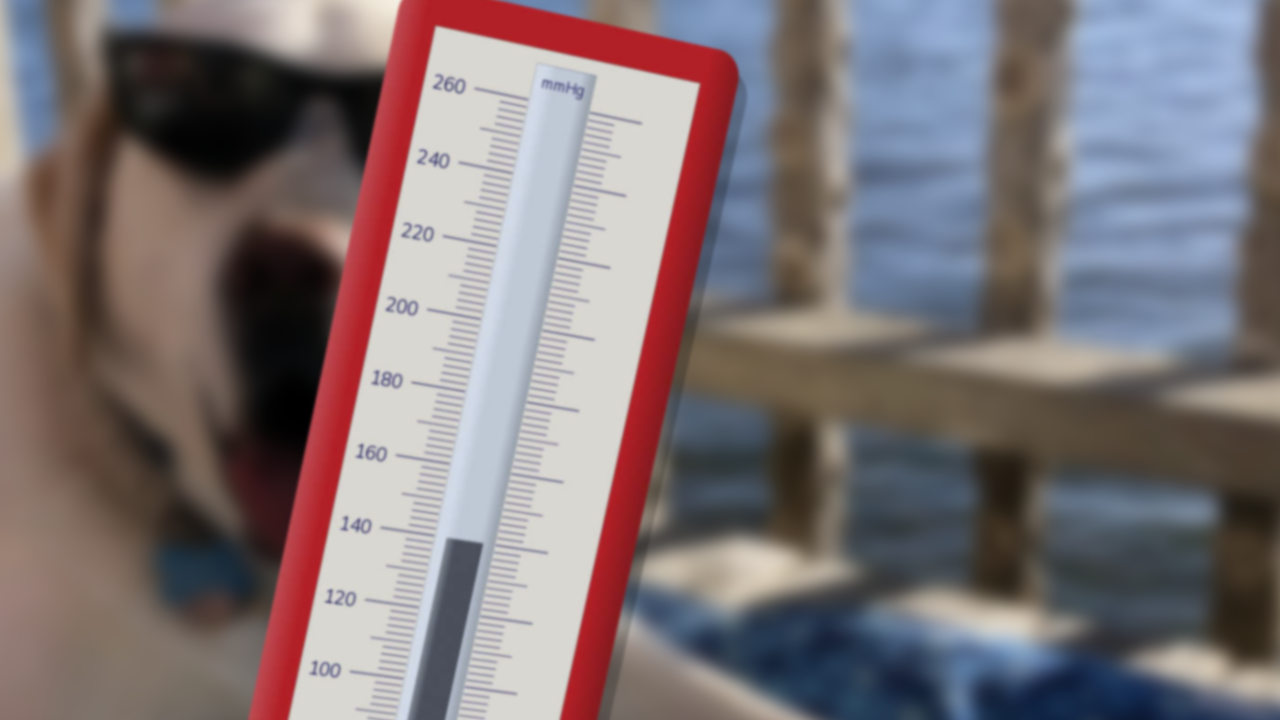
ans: 140,mmHg
